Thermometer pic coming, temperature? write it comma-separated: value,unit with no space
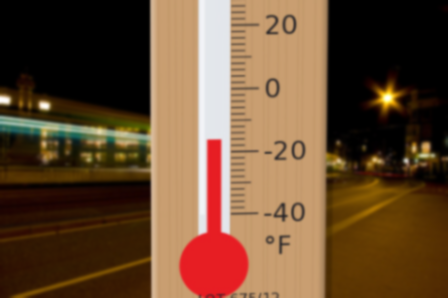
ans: -16,°F
